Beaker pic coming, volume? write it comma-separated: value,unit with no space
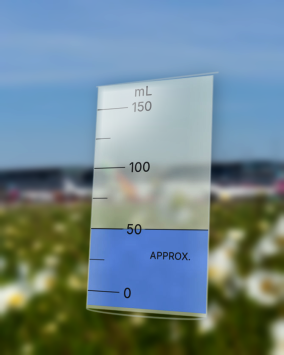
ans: 50,mL
